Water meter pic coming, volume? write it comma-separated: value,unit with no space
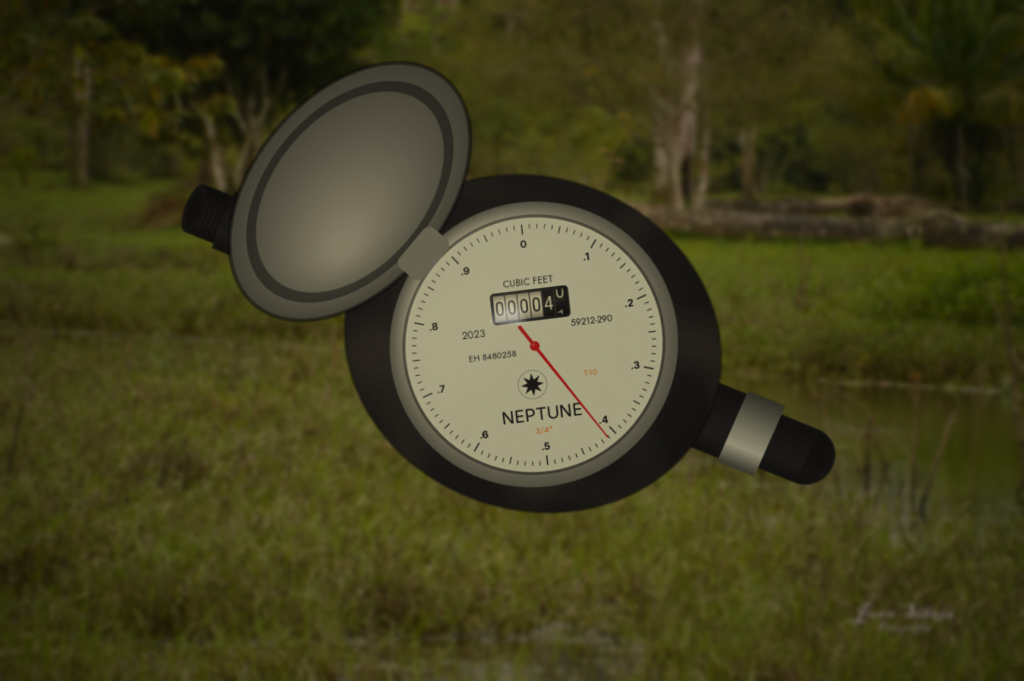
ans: 40.41,ft³
